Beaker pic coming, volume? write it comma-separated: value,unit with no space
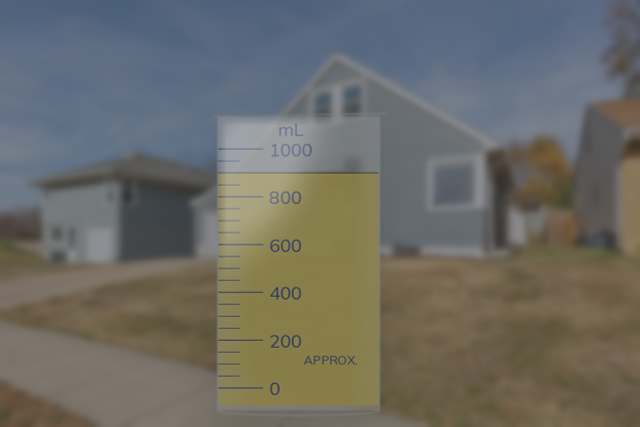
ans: 900,mL
